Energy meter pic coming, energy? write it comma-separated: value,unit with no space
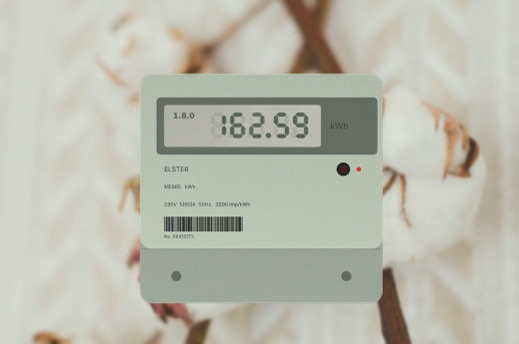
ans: 162.59,kWh
